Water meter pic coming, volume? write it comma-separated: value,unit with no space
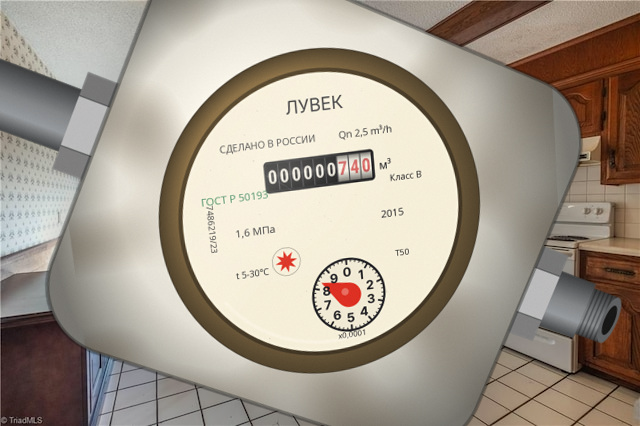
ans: 0.7408,m³
